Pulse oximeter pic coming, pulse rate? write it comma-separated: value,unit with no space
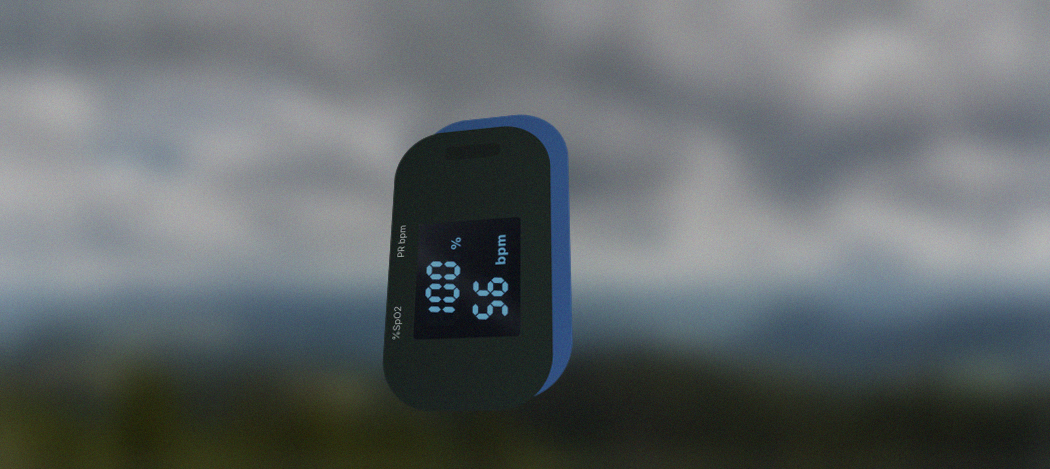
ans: 56,bpm
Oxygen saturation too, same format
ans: 100,%
